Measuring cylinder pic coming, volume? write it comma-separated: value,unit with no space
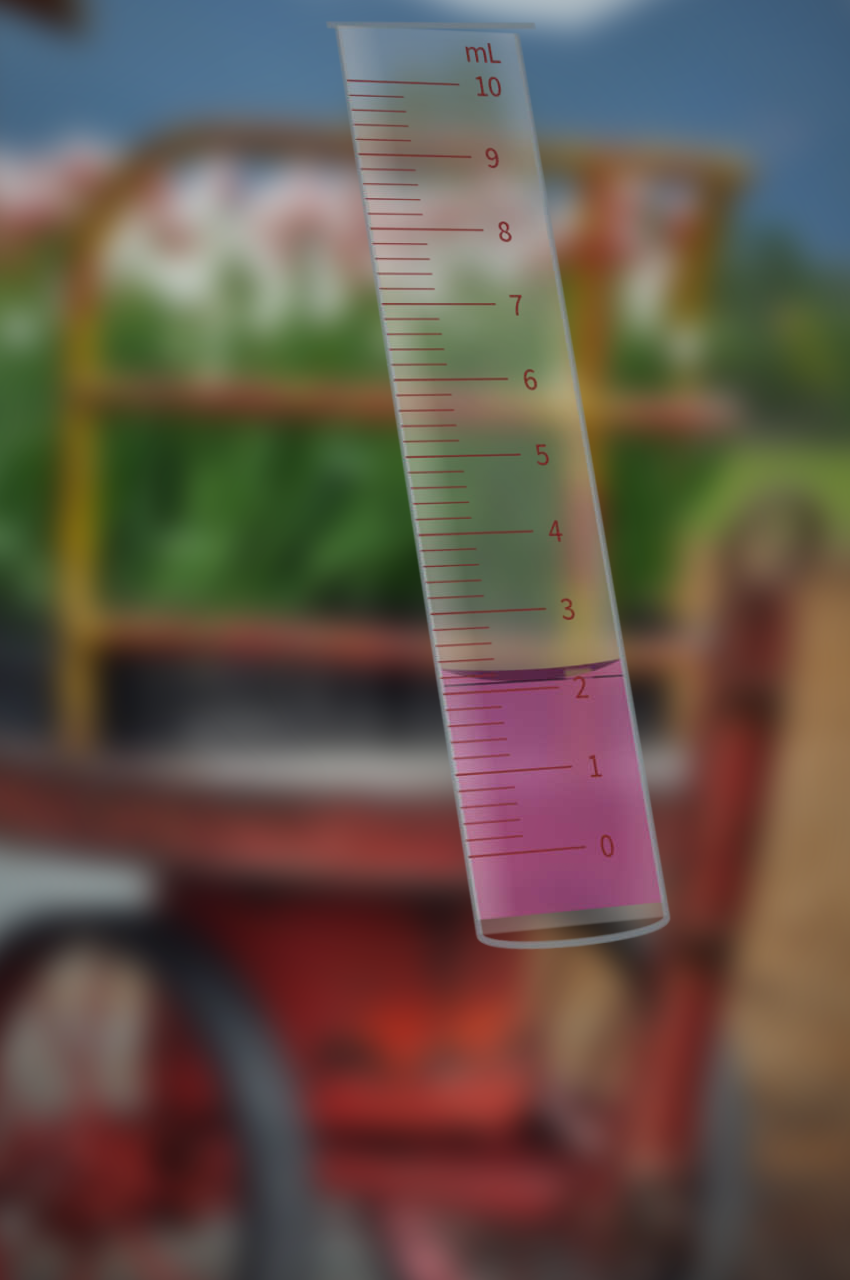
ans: 2.1,mL
